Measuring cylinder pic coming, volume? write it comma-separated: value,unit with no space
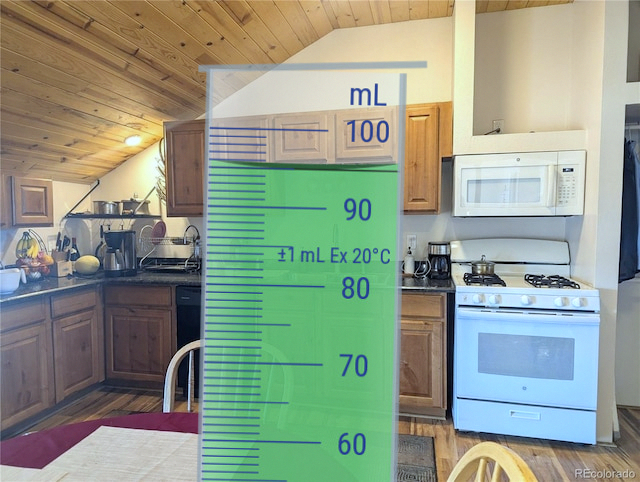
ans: 95,mL
